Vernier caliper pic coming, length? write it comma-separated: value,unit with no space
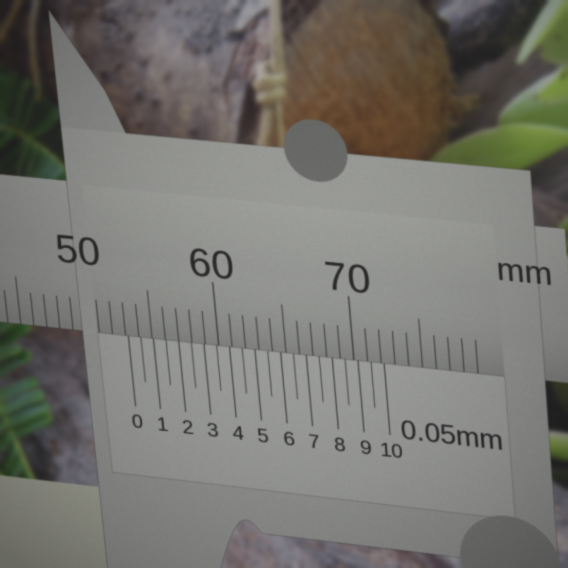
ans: 53.2,mm
